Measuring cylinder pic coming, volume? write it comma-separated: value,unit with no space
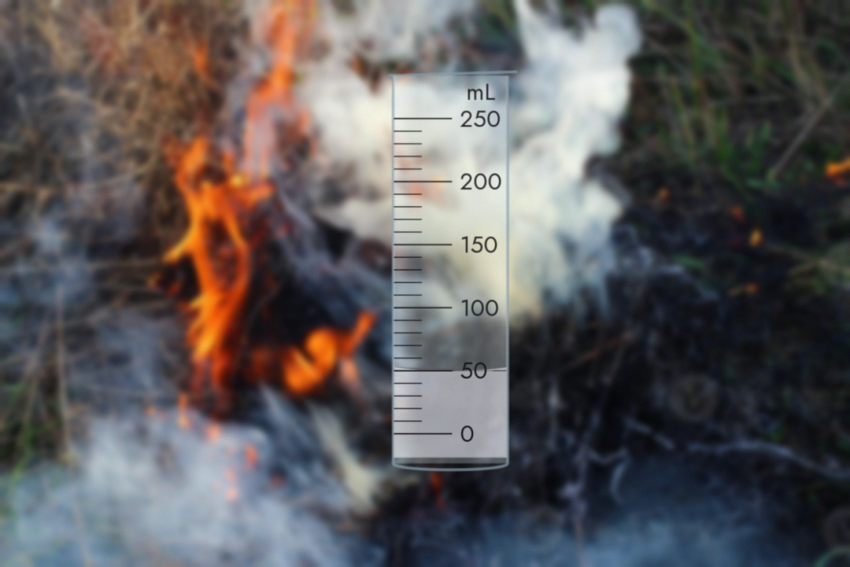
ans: 50,mL
